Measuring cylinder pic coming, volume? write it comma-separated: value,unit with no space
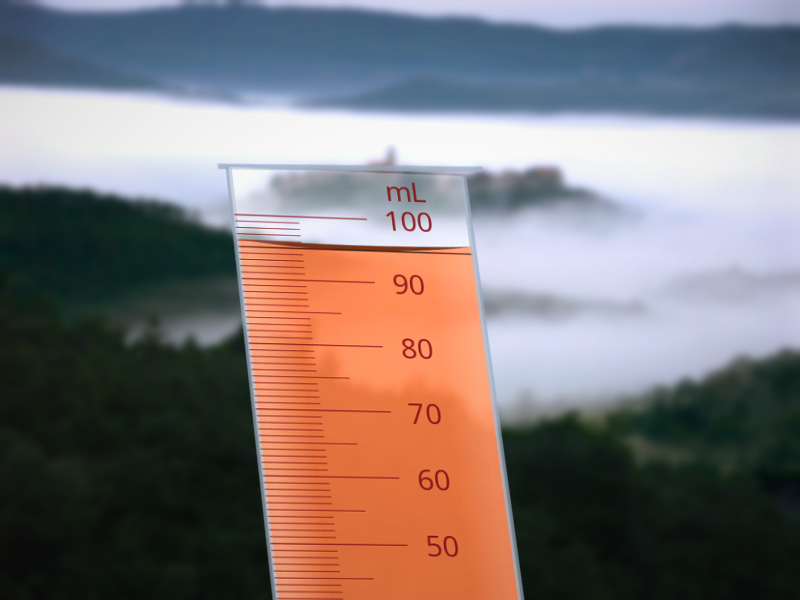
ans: 95,mL
